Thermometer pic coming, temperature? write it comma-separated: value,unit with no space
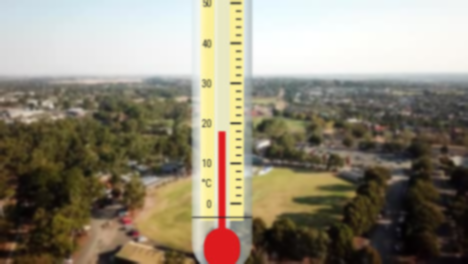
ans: 18,°C
